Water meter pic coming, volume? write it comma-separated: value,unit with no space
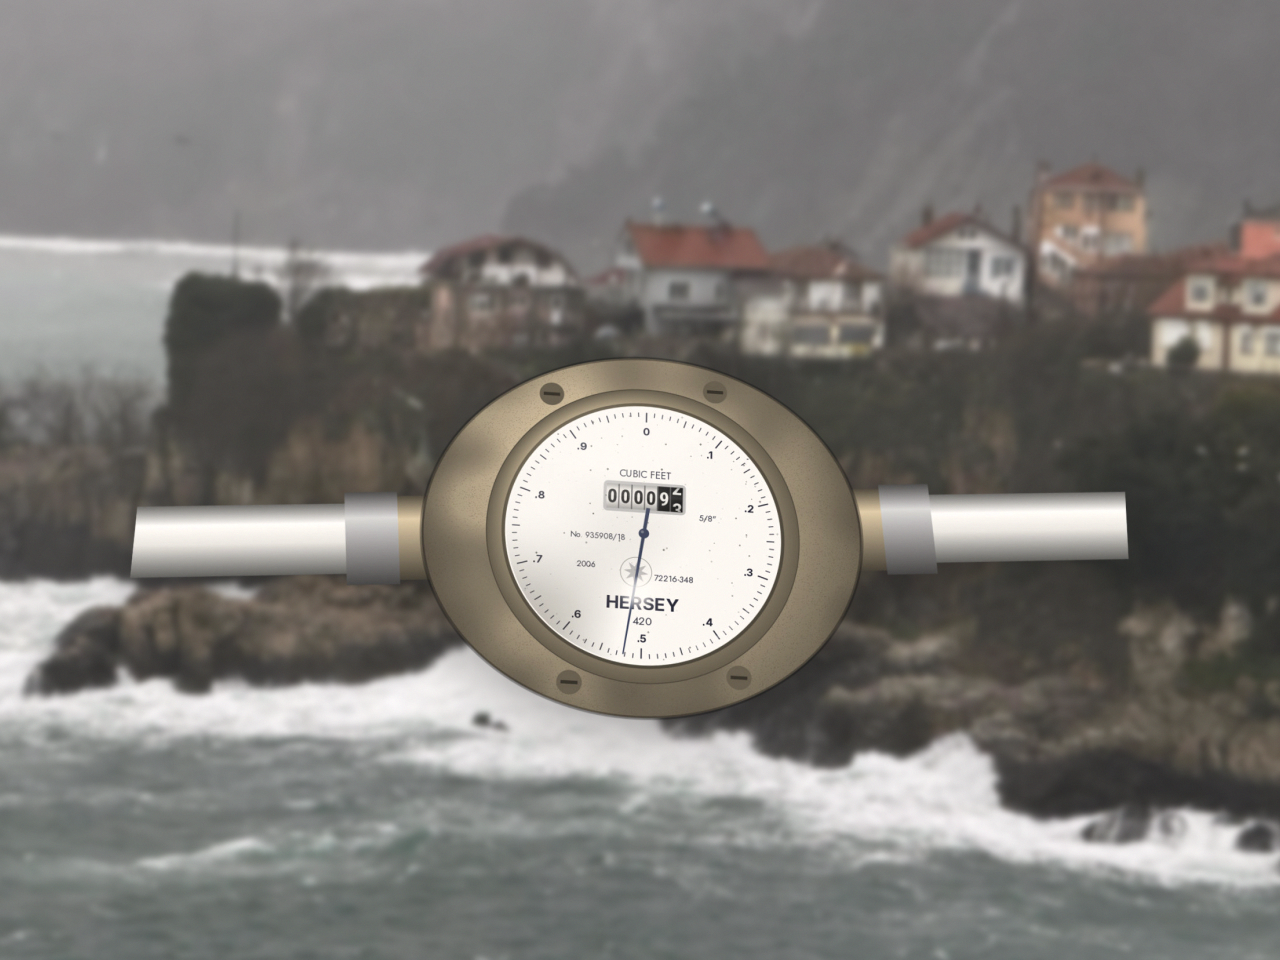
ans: 92.52,ft³
